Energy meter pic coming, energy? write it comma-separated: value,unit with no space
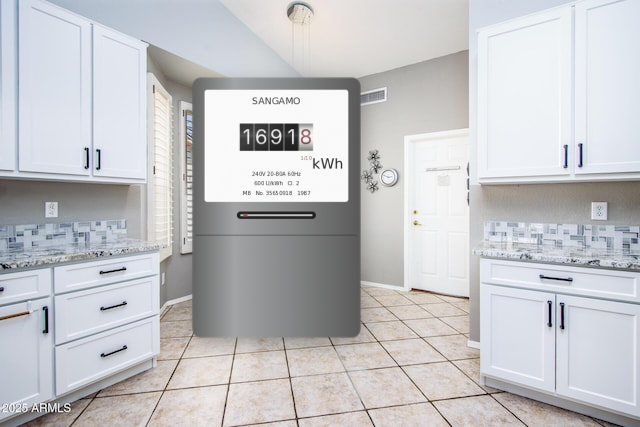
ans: 1691.8,kWh
